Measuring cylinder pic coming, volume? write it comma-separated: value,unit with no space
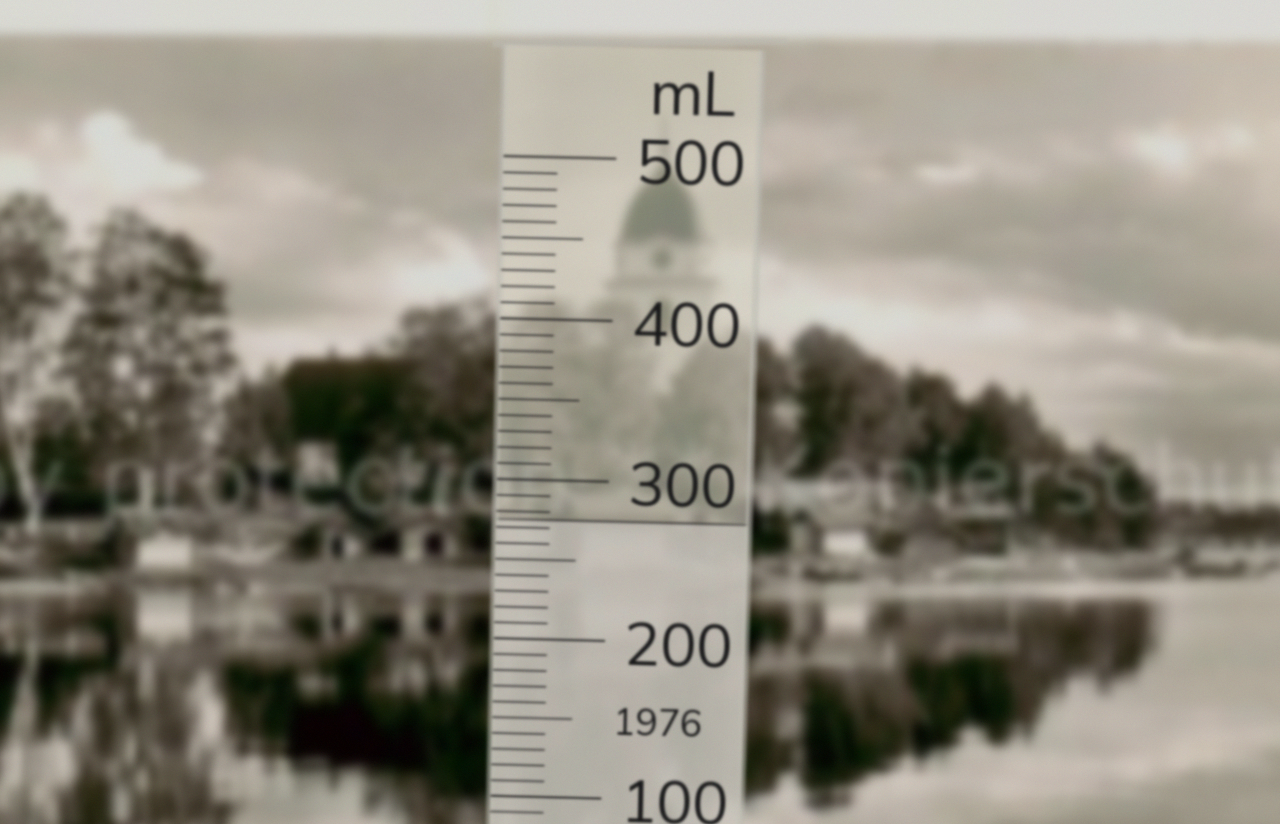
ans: 275,mL
